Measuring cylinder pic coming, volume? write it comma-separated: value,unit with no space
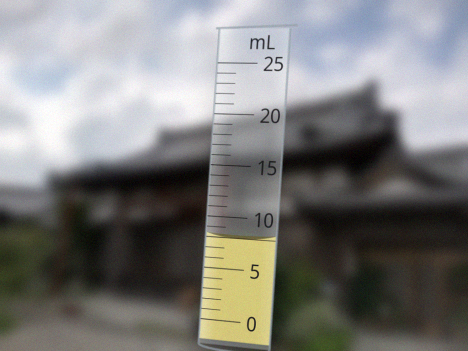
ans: 8,mL
